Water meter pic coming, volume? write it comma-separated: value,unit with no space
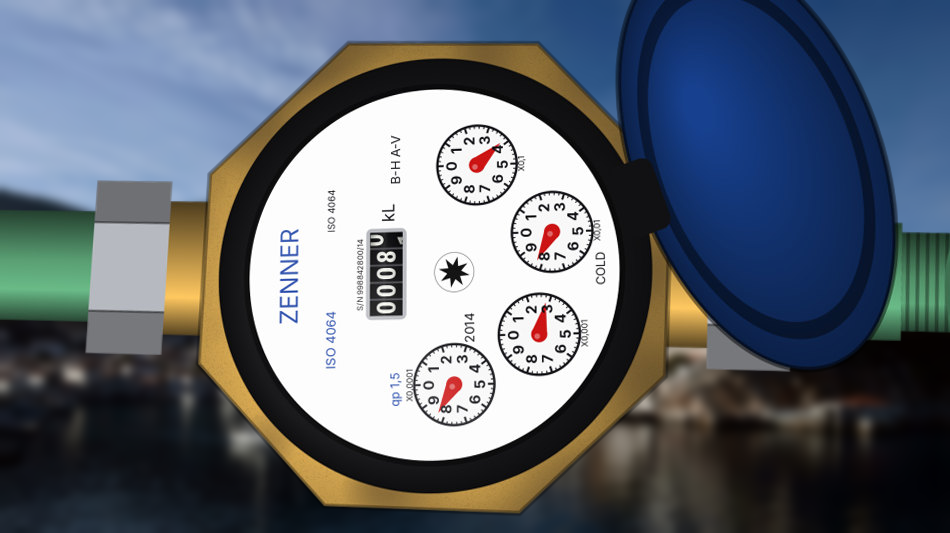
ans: 80.3828,kL
